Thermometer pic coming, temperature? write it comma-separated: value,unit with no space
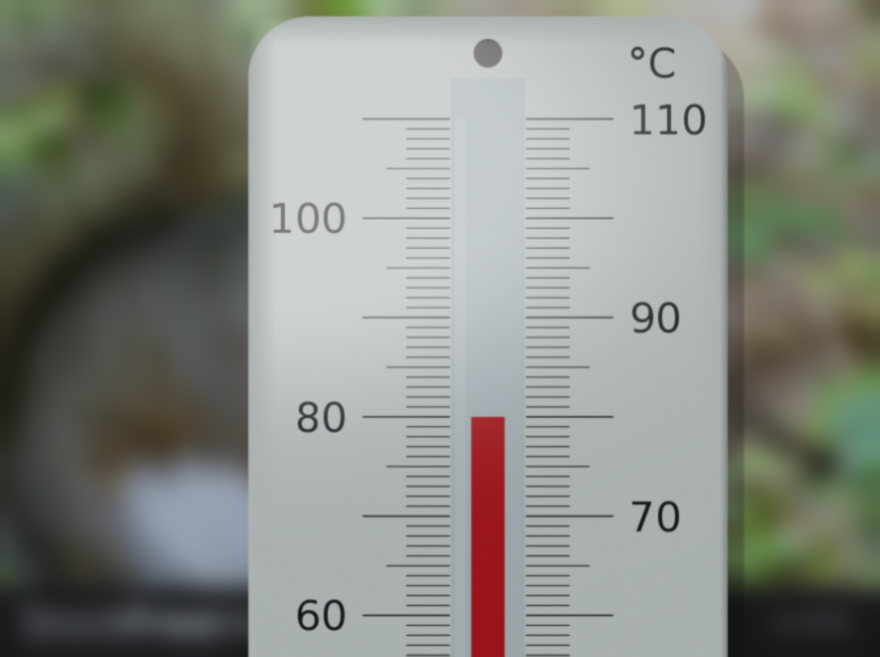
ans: 80,°C
